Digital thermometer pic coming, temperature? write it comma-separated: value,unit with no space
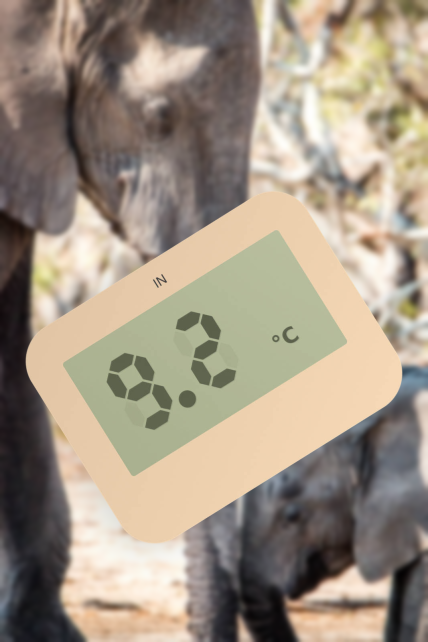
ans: 9.2,°C
